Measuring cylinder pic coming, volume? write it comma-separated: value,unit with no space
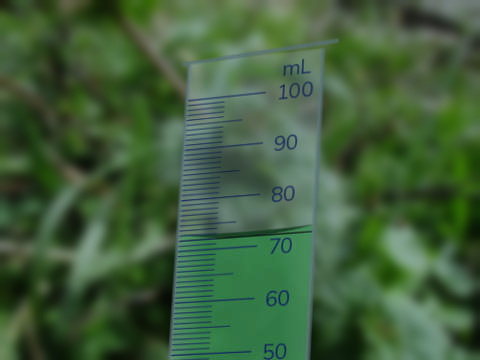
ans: 72,mL
